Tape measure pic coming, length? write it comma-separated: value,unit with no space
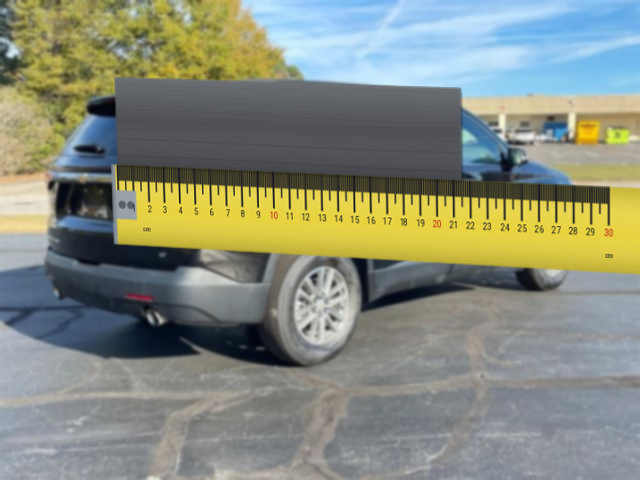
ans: 21.5,cm
